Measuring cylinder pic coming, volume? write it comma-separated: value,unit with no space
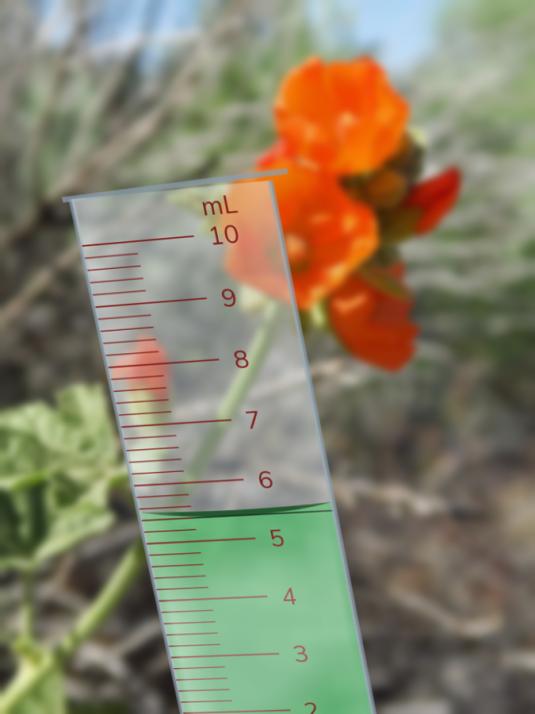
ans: 5.4,mL
